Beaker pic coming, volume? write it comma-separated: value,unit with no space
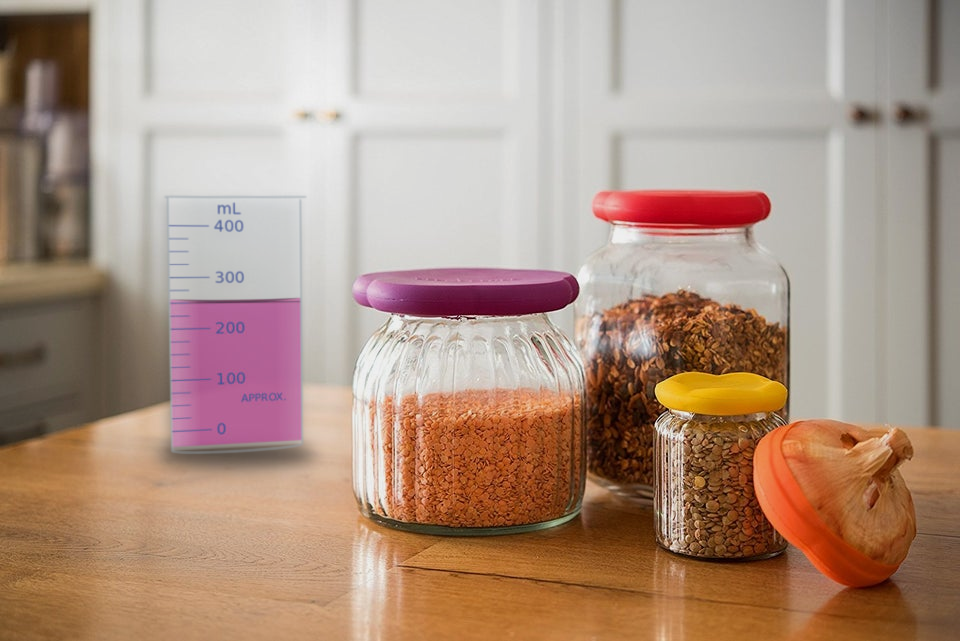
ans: 250,mL
